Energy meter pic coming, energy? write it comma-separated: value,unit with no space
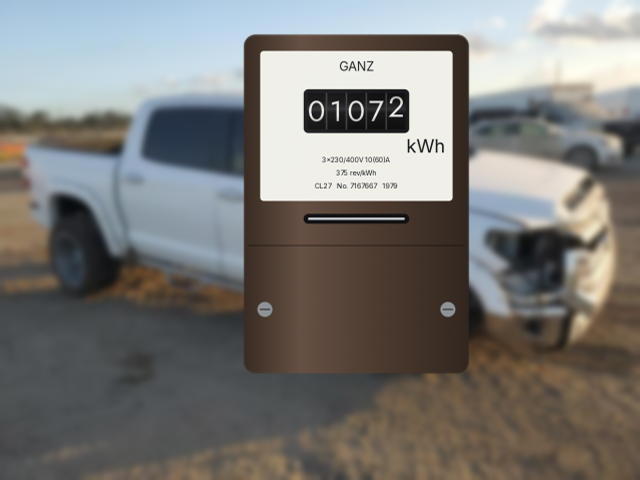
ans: 1072,kWh
